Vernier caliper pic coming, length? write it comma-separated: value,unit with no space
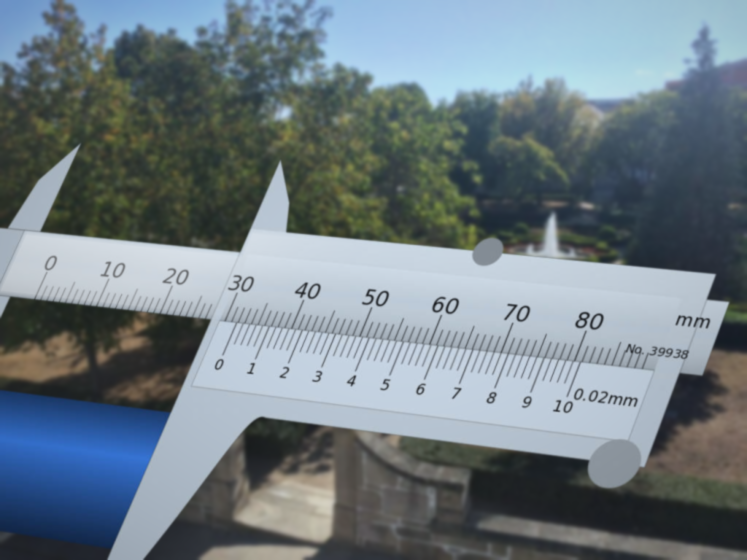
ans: 31.8,mm
